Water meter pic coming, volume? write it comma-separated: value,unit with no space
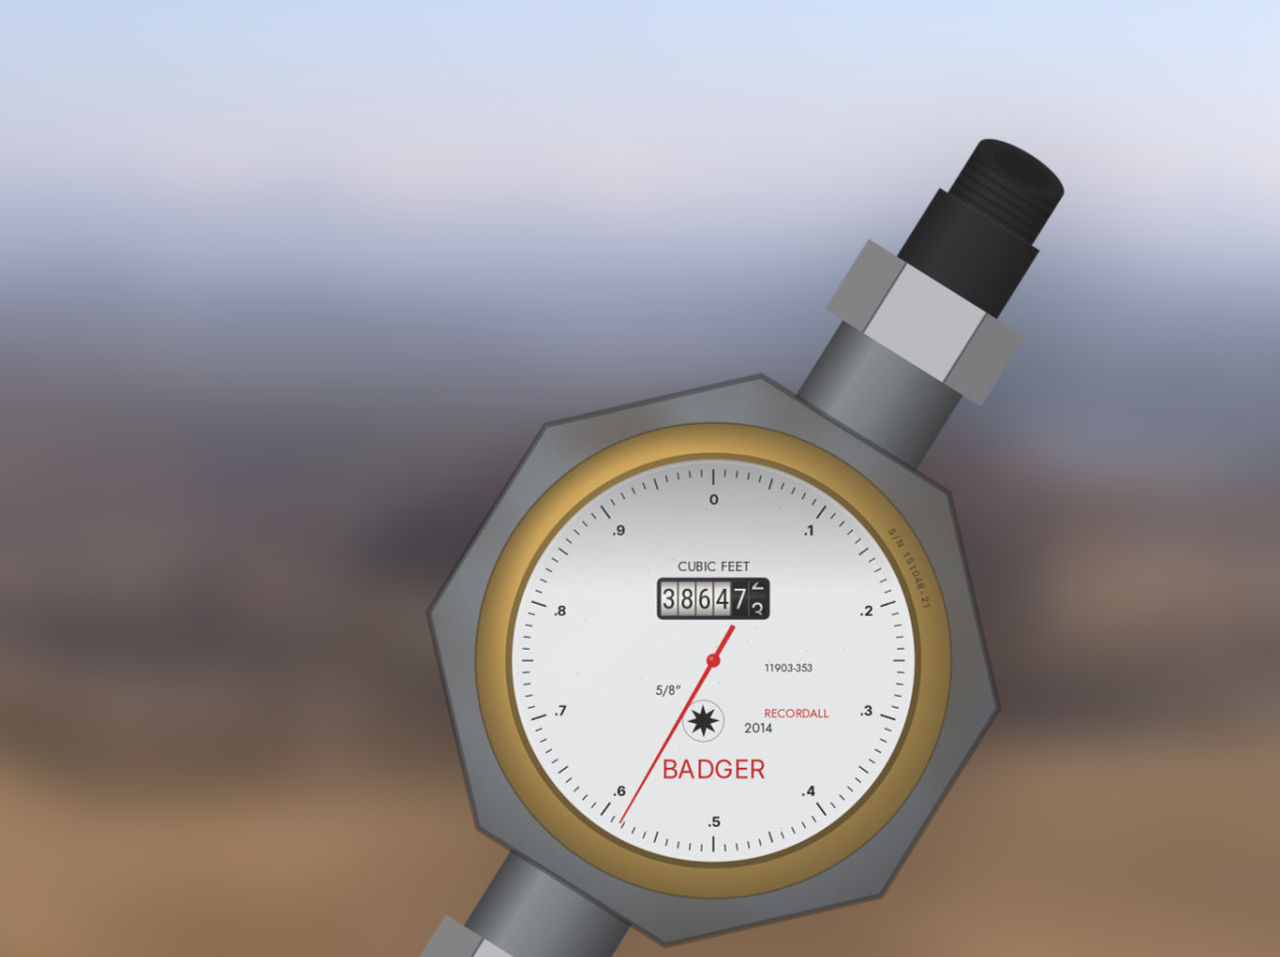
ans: 386472.58,ft³
